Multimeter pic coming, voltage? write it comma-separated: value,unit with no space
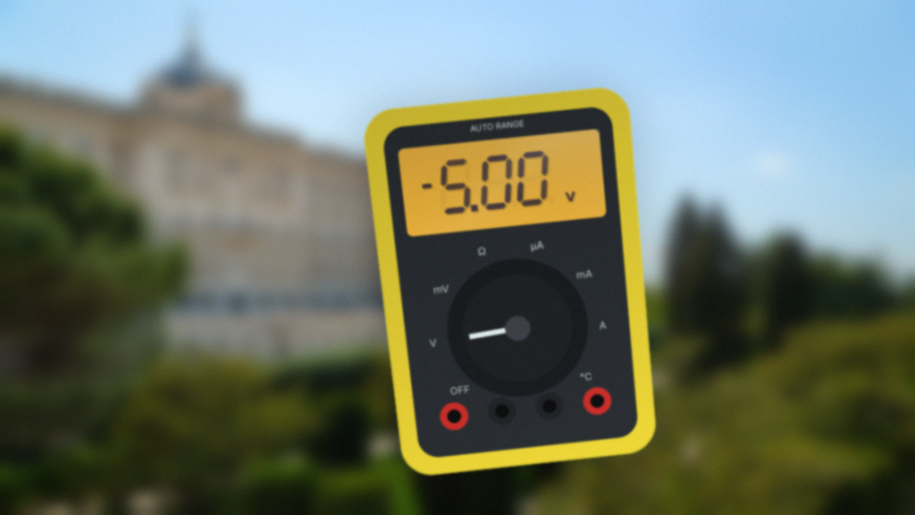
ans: -5.00,V
